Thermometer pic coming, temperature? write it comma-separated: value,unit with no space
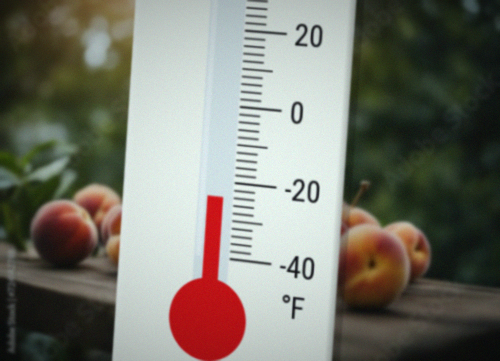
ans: -24,°F
